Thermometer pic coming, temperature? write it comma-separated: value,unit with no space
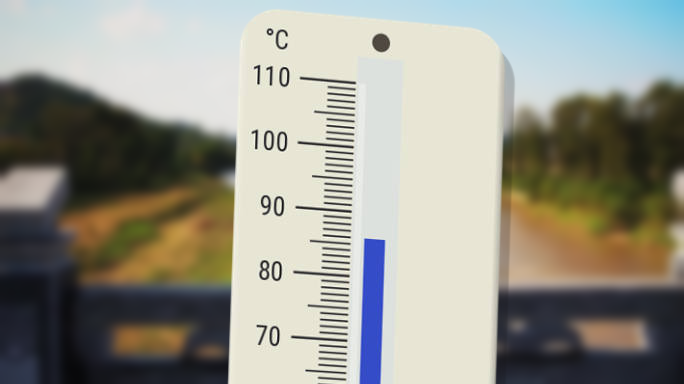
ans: 86,°C
